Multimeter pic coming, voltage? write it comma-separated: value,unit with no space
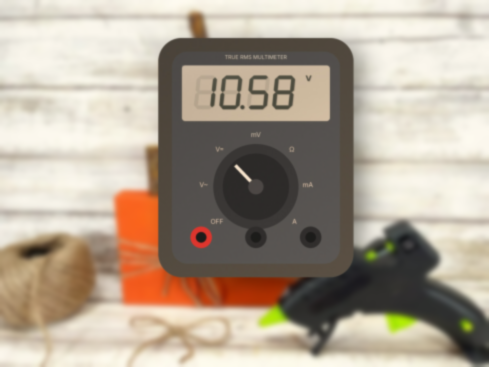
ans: 10.58,V
